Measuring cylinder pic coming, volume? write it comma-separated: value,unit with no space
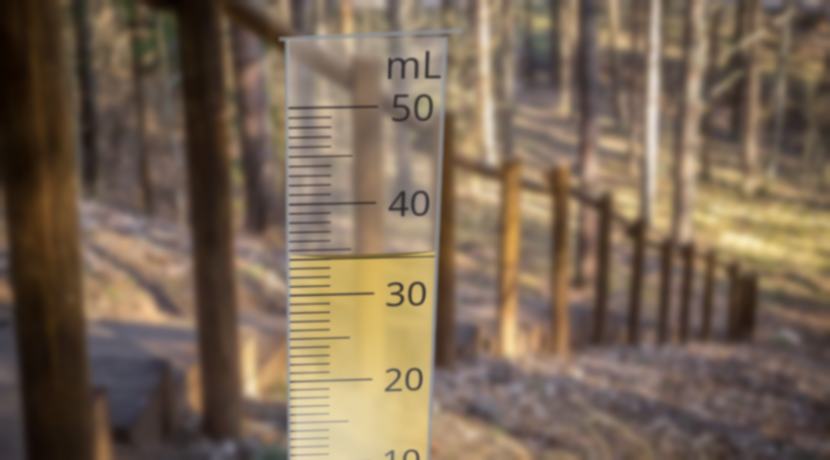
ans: 34,mL
